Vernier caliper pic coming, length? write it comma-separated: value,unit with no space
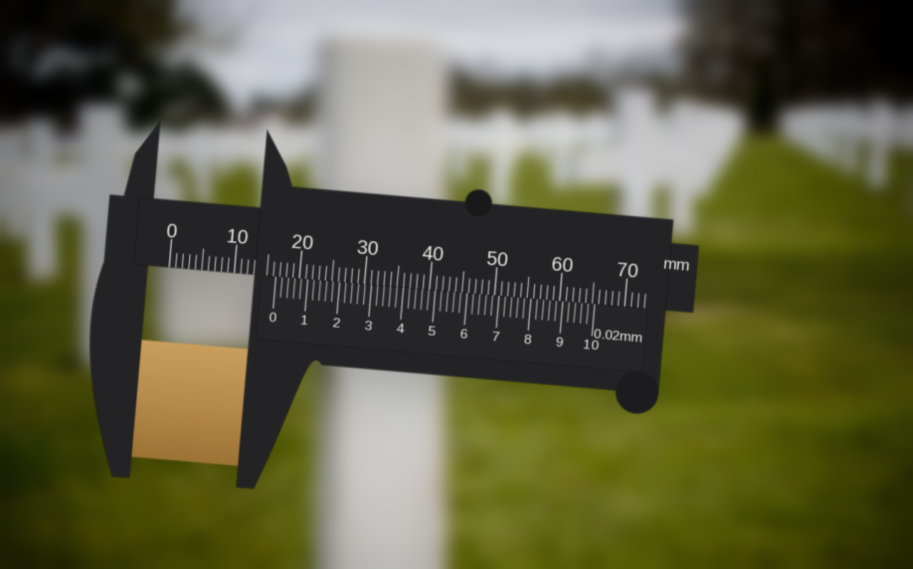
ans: 16.4,mm
